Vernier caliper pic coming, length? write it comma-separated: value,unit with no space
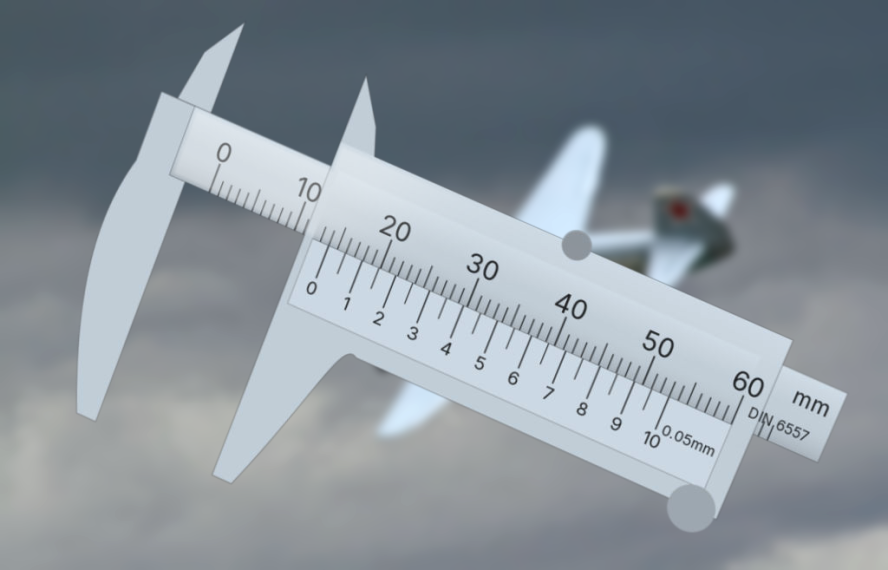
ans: 14.0,mm
